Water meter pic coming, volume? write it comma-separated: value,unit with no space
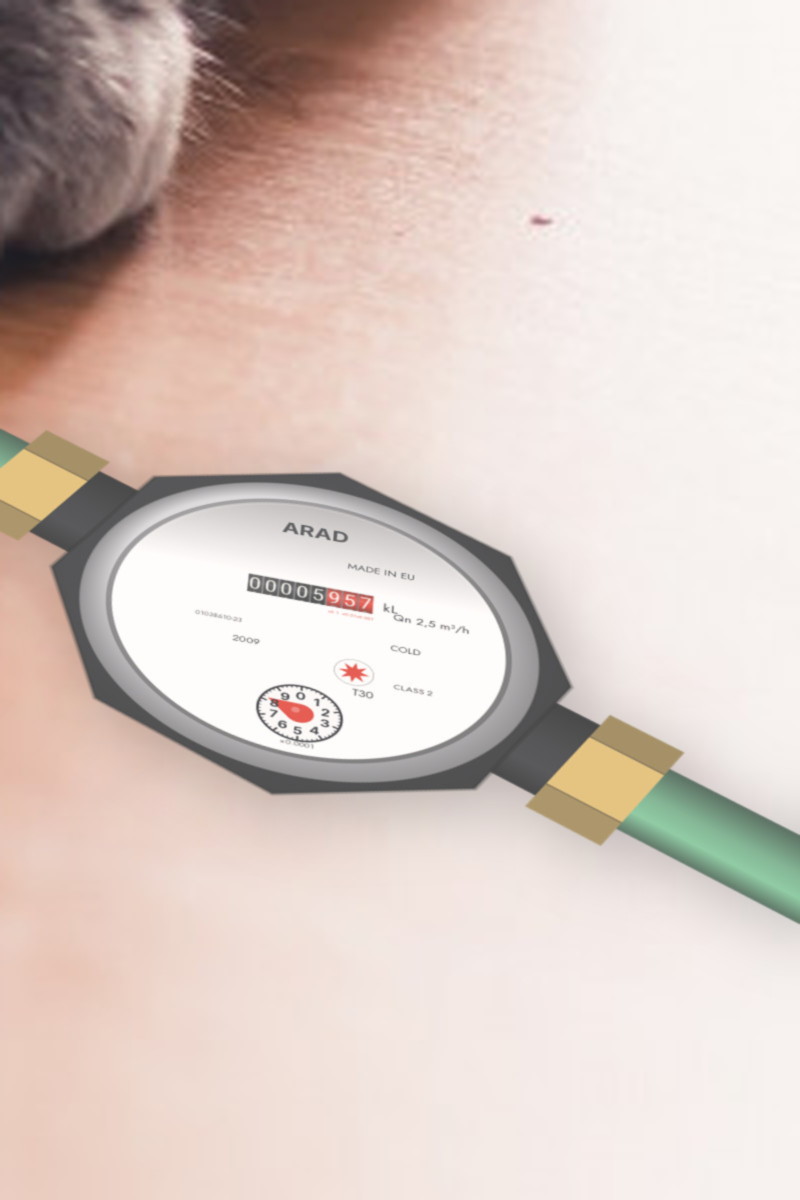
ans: 5.9578,kL
